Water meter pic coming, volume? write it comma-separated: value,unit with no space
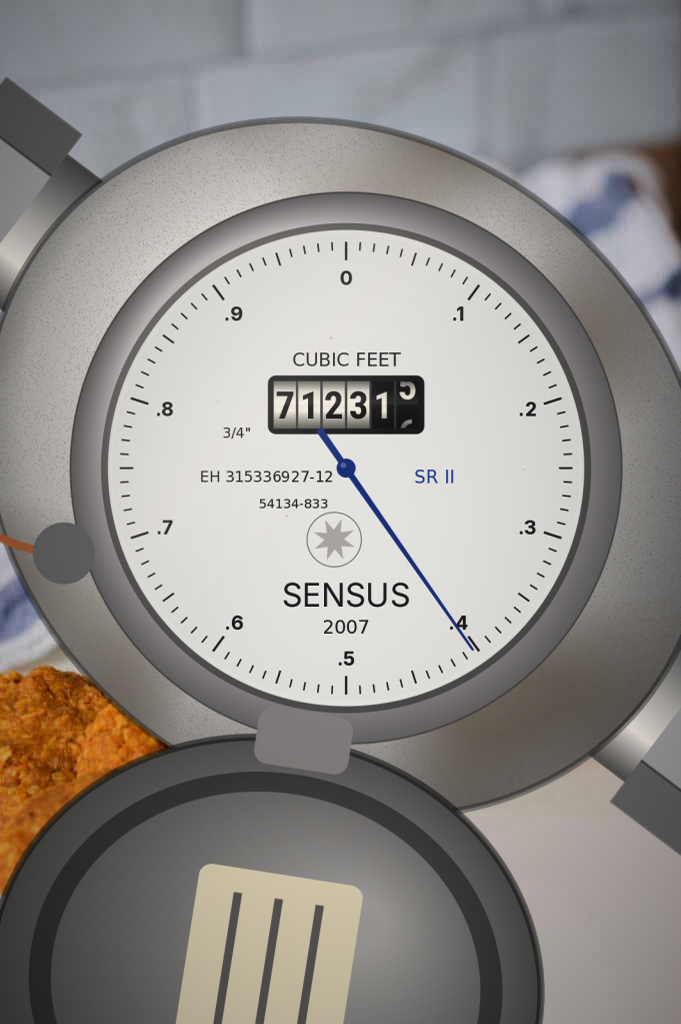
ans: 712315.40,ft³
